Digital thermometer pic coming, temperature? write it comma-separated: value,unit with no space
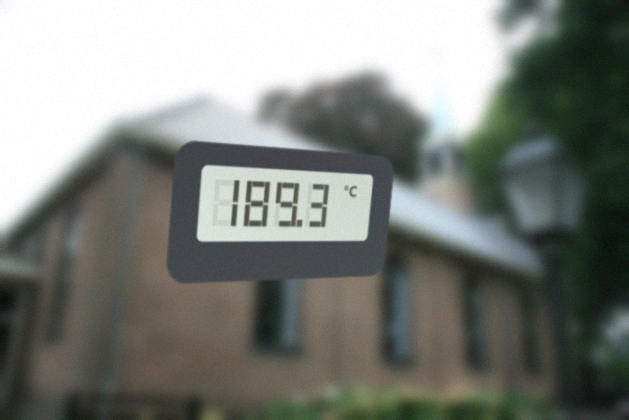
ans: 189.3,°C
